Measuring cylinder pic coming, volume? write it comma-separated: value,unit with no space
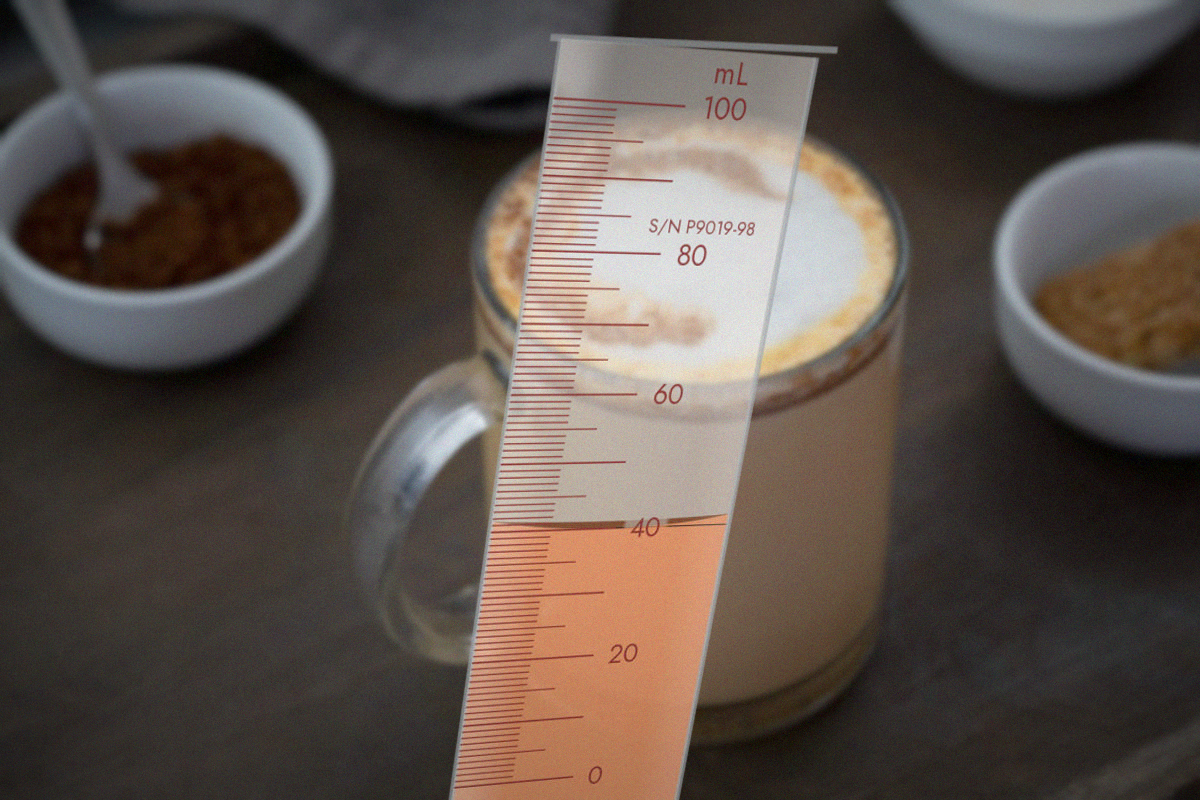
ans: 40,mL
